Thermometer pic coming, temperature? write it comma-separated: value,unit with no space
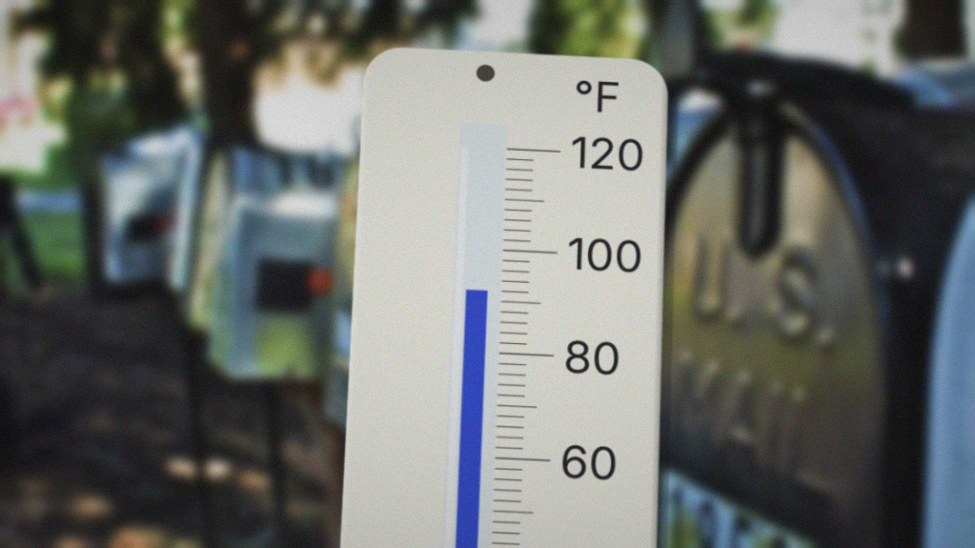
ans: 92,°F
